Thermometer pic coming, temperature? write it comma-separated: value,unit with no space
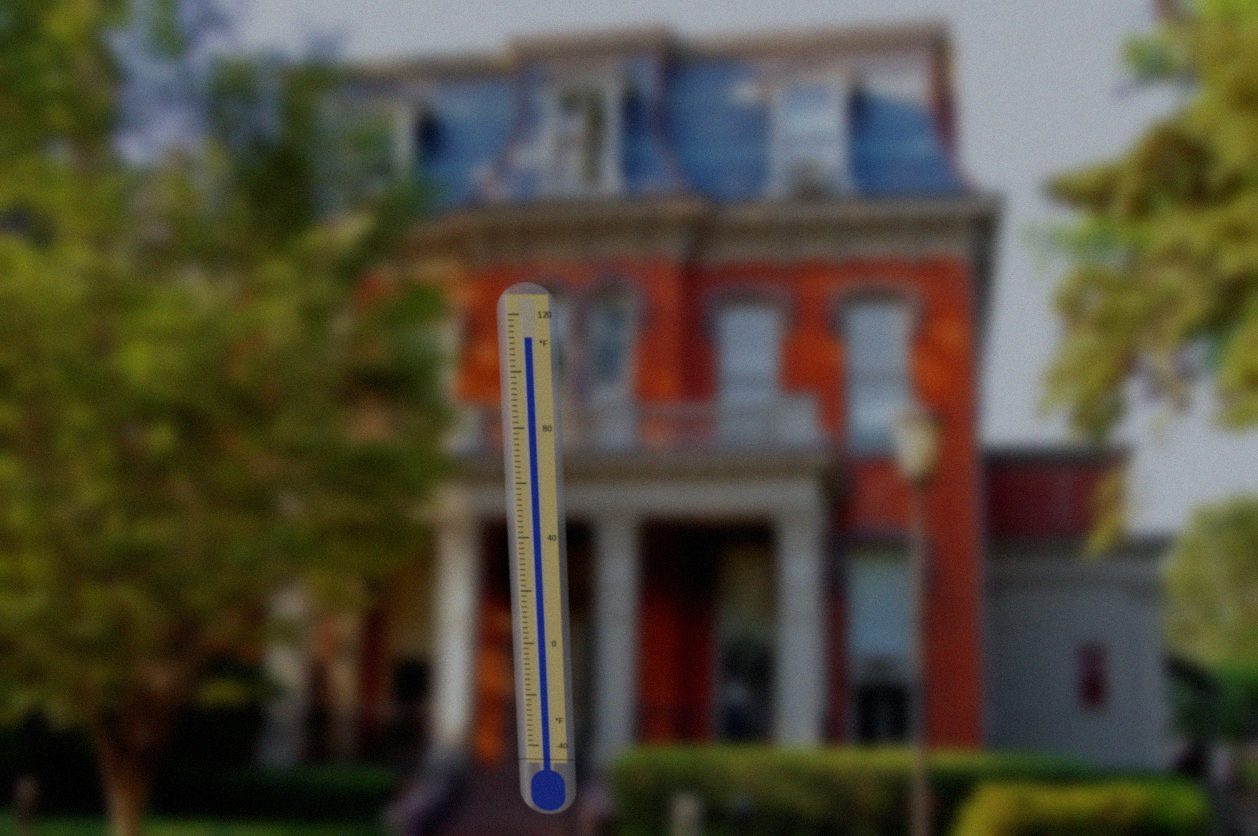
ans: 112,°F
